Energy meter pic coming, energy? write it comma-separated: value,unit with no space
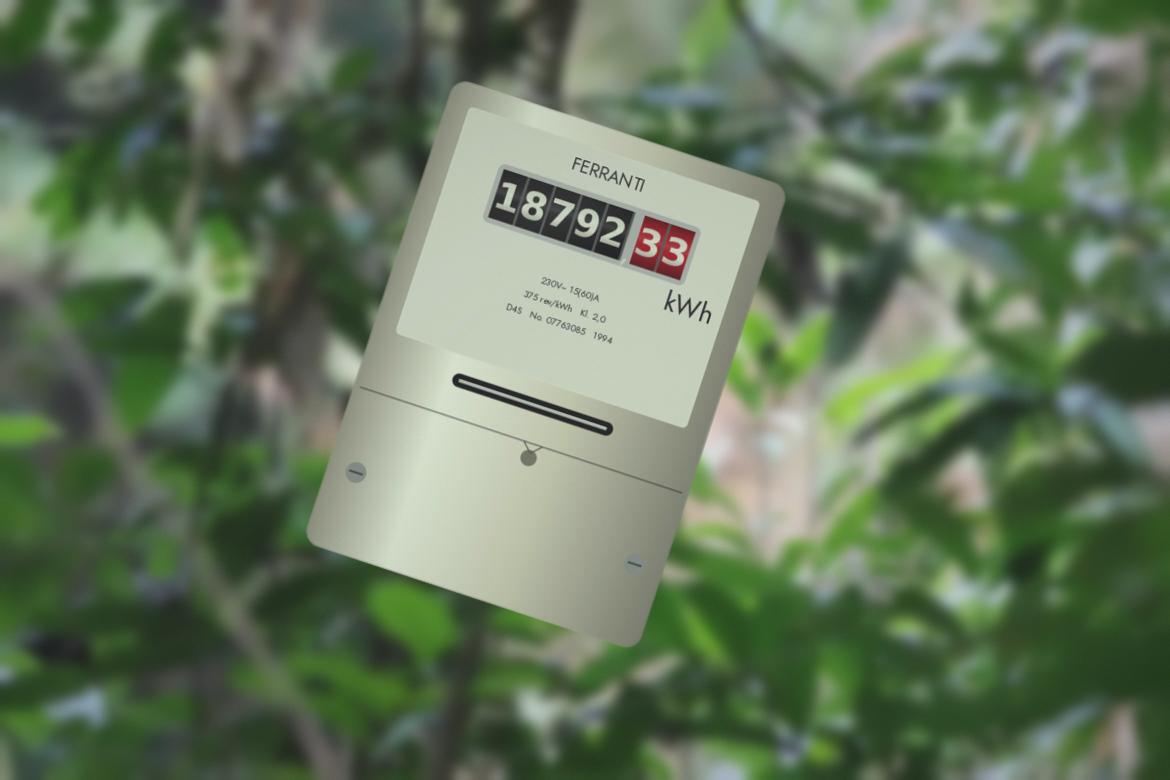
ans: 18792.33,kWh
